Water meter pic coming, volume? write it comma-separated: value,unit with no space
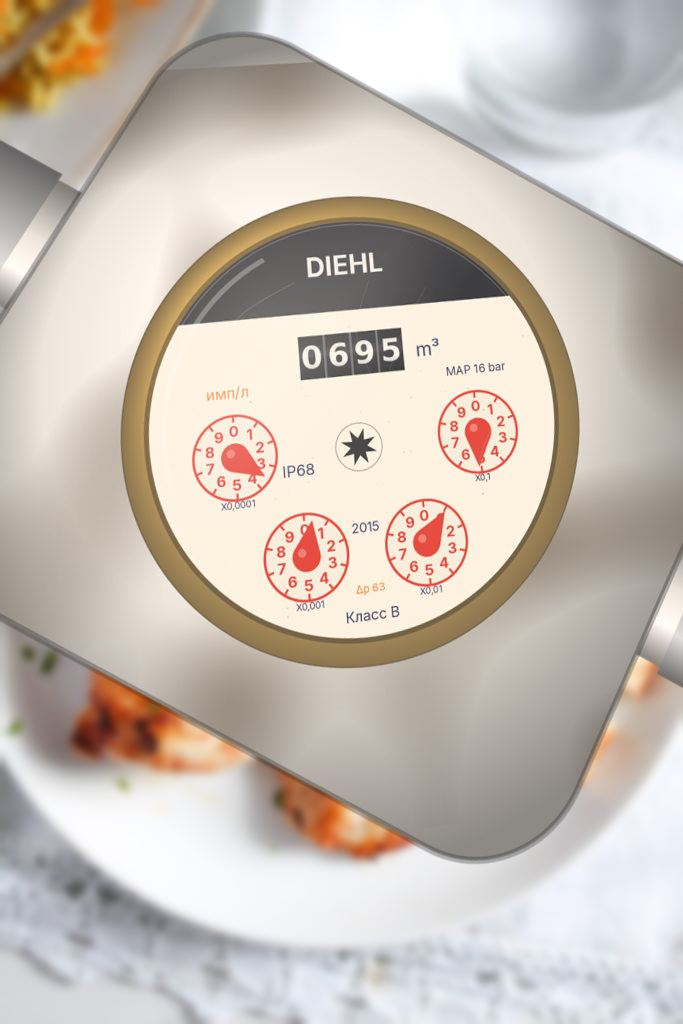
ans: 695.5103,m³
